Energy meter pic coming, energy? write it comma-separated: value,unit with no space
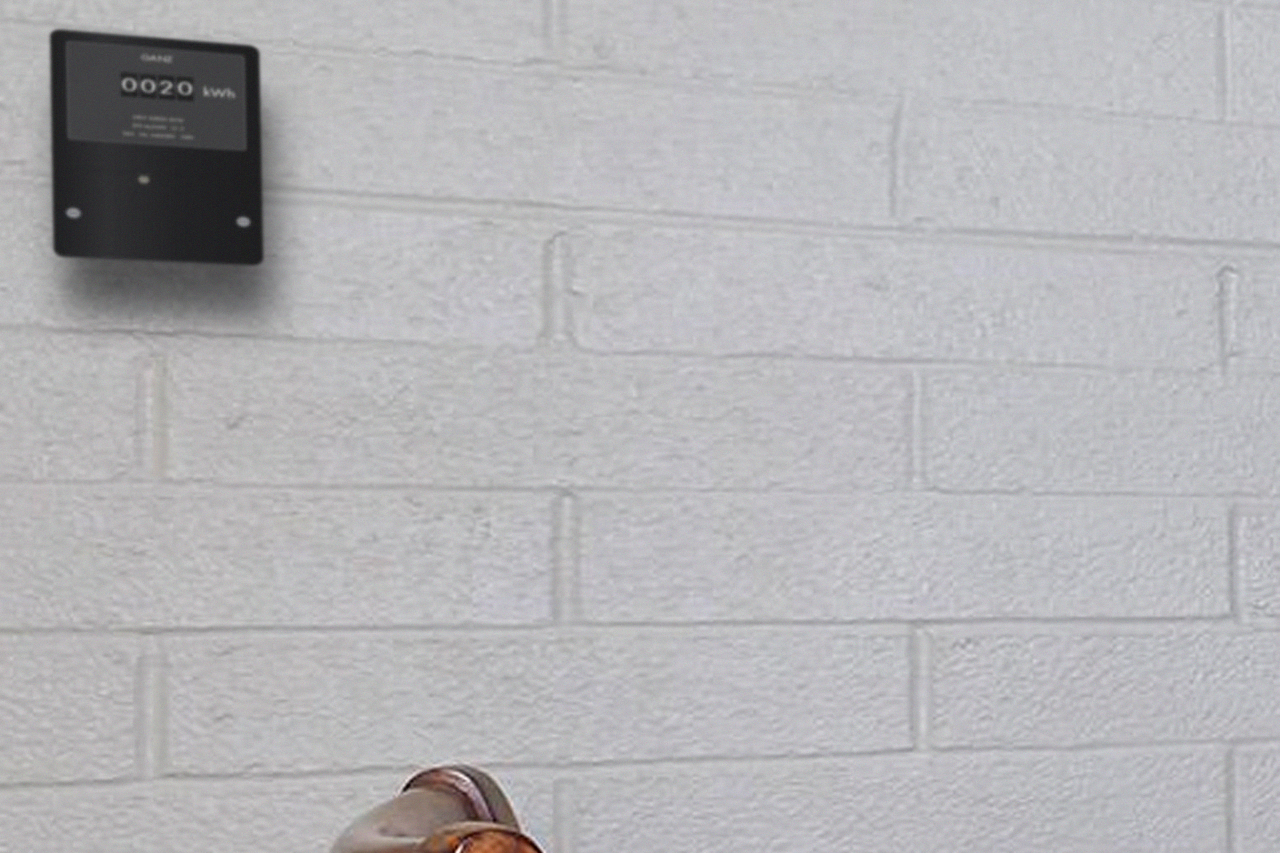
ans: 20,kWh
